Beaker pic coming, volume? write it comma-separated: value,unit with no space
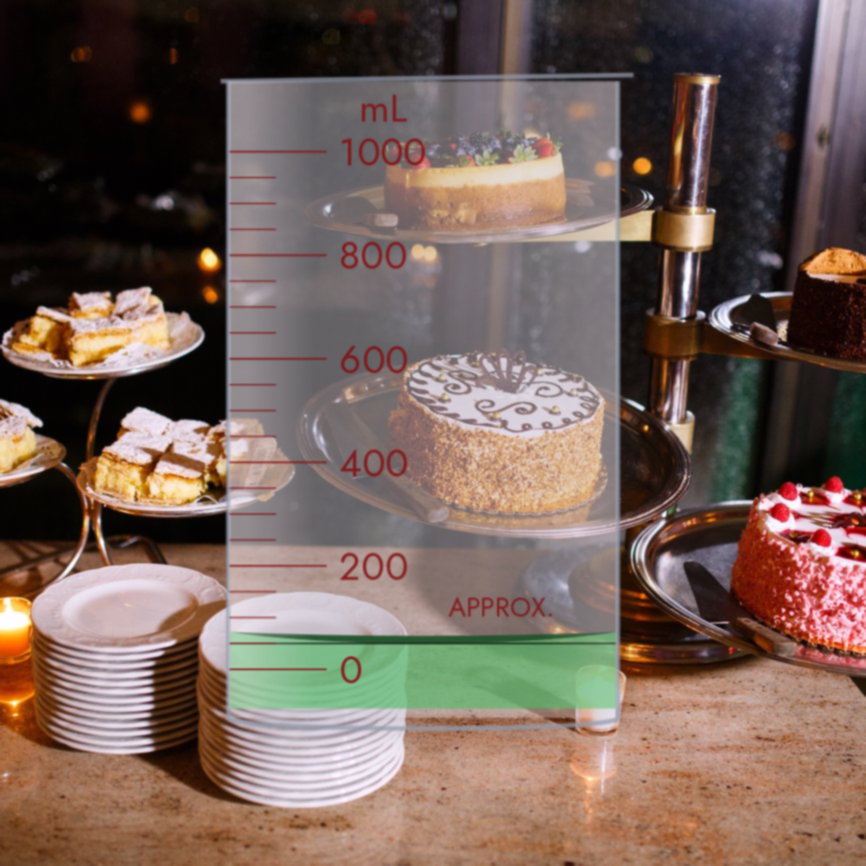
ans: 50,mL
